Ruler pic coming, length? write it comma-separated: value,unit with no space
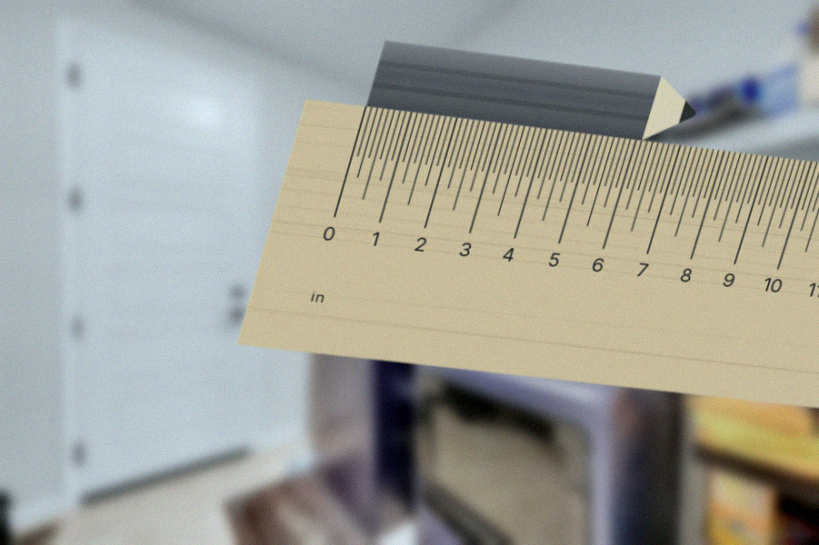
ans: 7.125,in
